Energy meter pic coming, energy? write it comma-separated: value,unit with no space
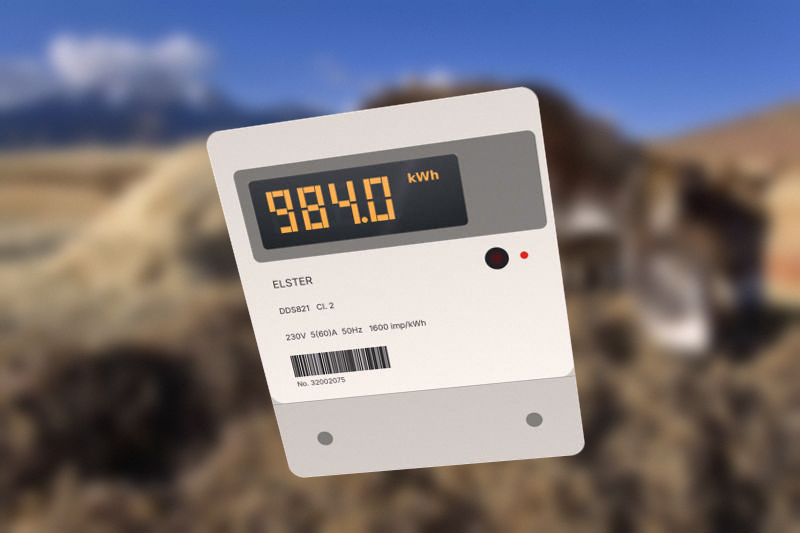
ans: 984.0,kWh
